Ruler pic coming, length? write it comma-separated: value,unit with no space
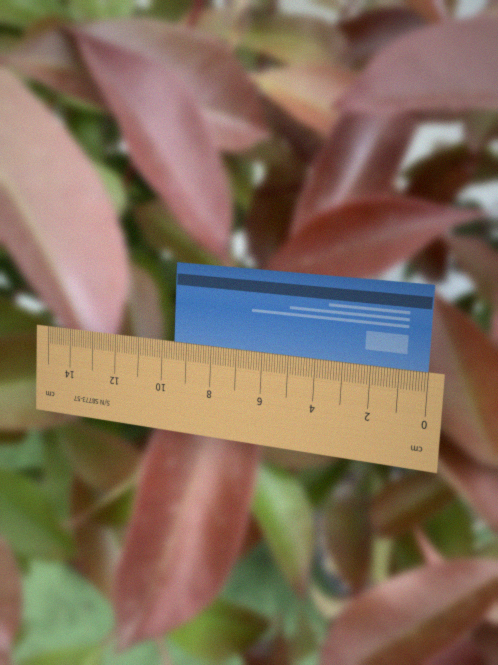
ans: 9.5,cm
